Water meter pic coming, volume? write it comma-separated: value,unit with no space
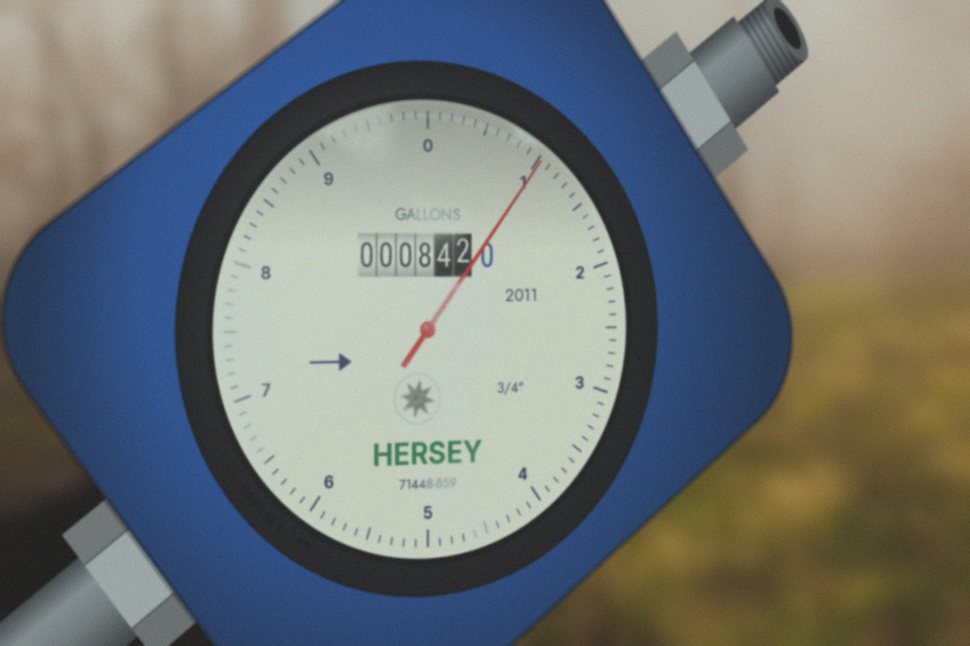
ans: 8421.0,gal
